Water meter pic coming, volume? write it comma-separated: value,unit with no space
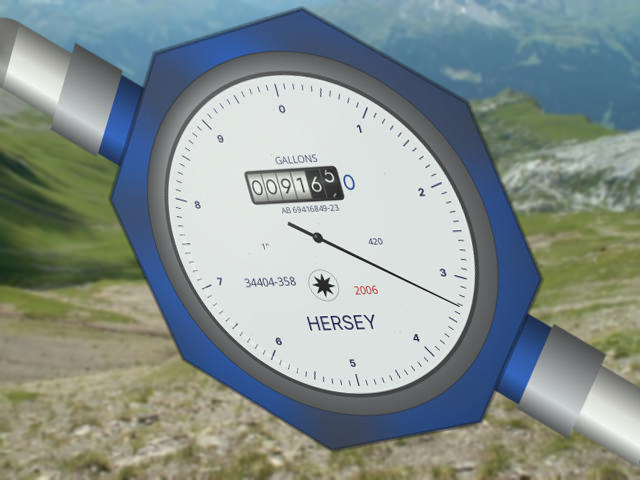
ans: 91653.3,gal
